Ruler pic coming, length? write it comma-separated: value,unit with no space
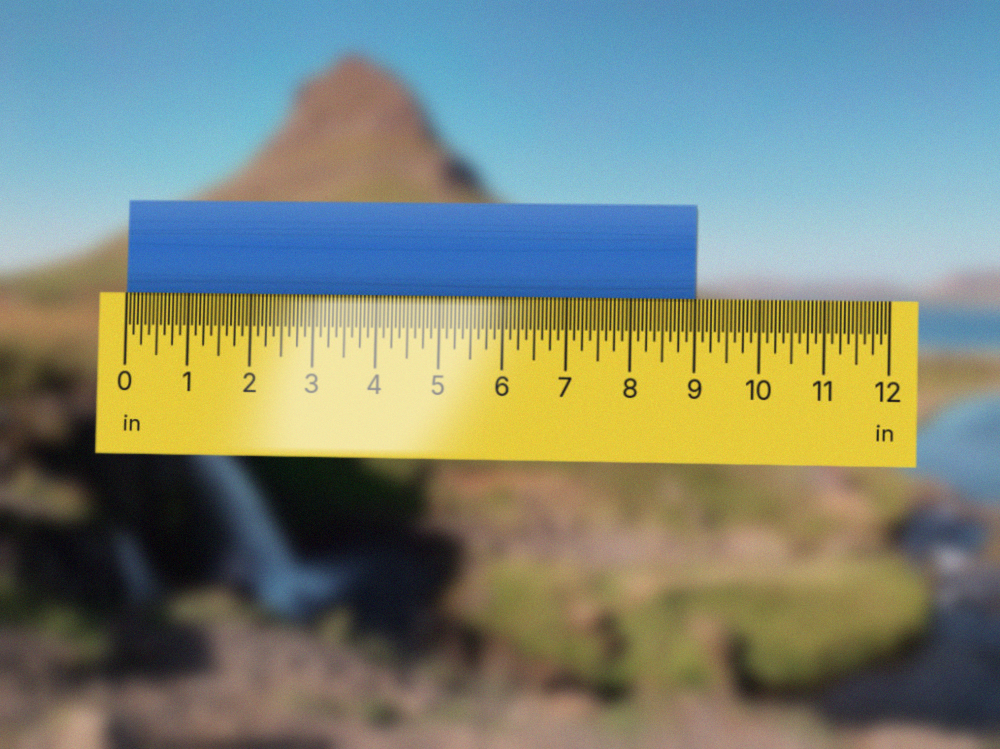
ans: 9,in
